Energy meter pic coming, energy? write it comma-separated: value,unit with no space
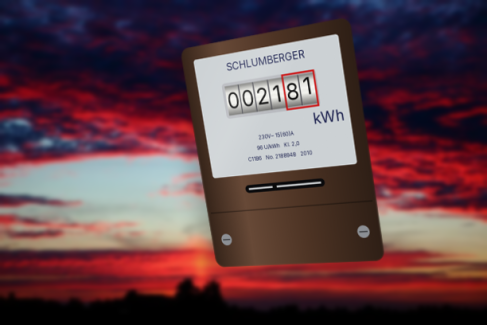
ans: 21.81,kWh
